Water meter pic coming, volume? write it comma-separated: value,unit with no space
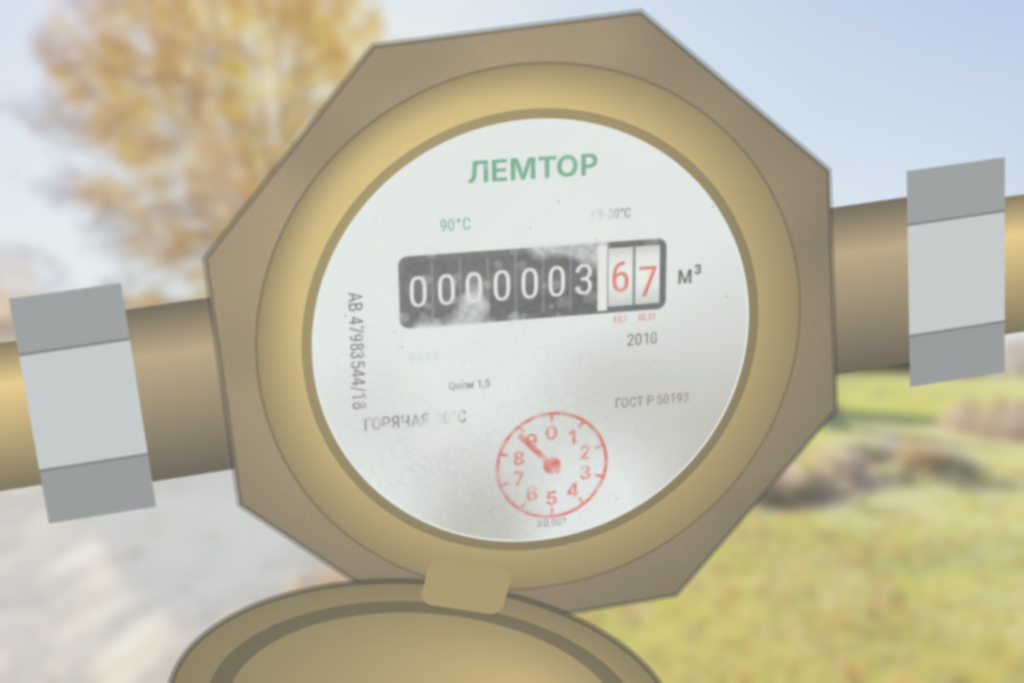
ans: 3.668,m³
